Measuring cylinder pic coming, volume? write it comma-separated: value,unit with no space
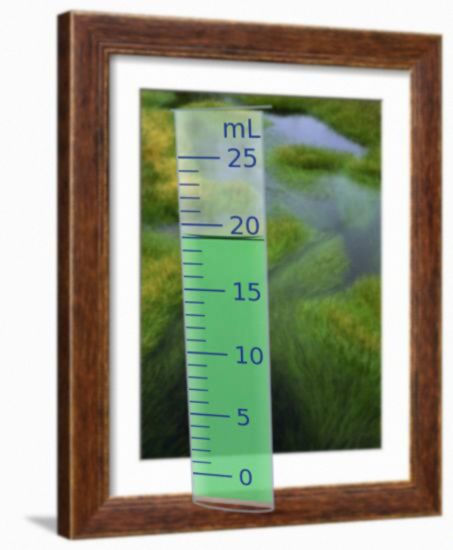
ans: 19,mL
